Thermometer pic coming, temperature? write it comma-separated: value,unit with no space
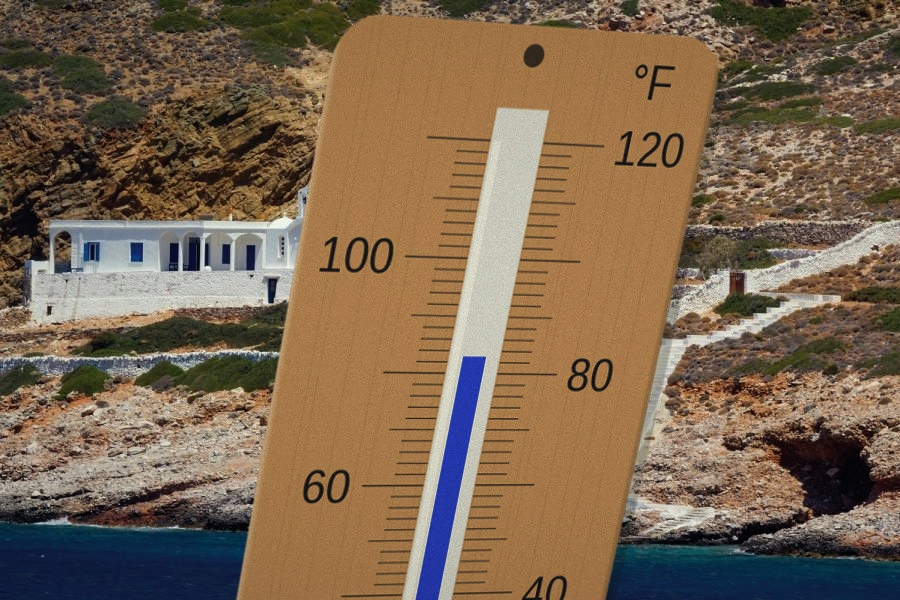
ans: 83,°F
